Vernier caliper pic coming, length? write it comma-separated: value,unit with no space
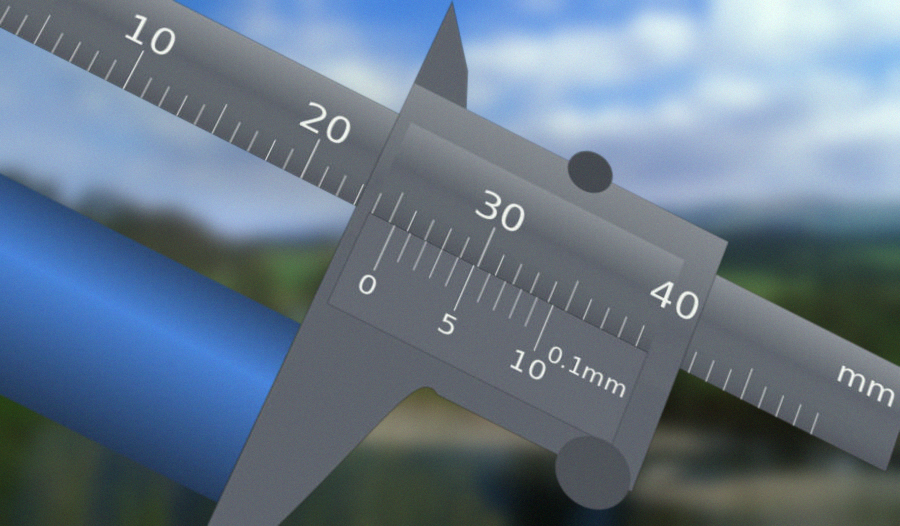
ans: 25.3,mm
